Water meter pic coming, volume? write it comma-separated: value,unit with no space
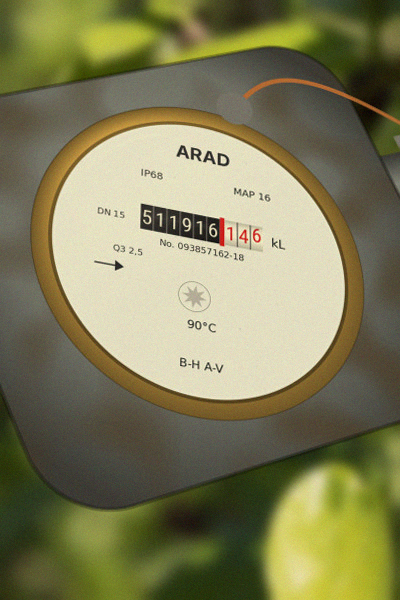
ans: 511916.146,kL
